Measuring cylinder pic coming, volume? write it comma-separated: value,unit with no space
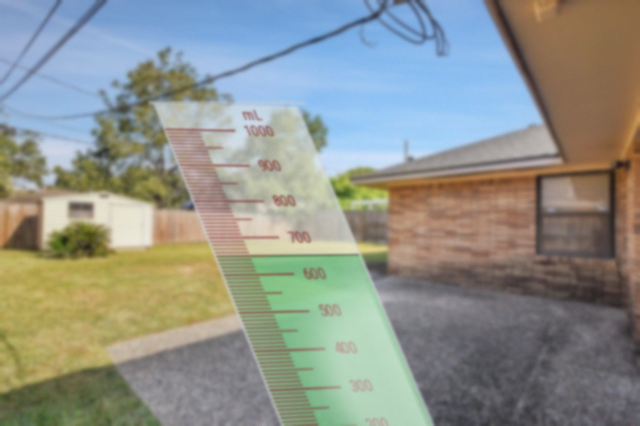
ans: 650,mL
